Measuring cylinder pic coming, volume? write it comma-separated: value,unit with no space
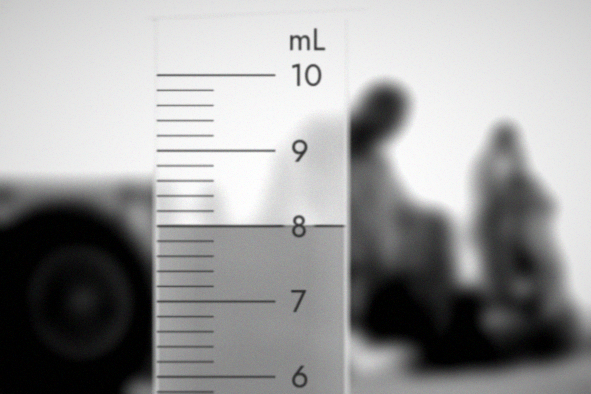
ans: 8,mL
